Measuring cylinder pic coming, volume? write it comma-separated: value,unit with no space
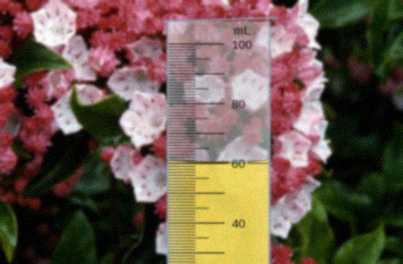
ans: 60,mL
